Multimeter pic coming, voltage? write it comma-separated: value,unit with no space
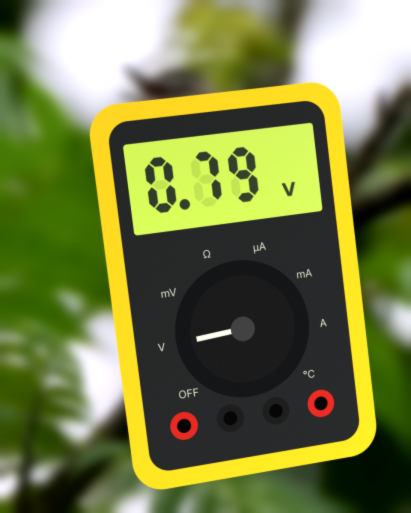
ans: 0.79,V
